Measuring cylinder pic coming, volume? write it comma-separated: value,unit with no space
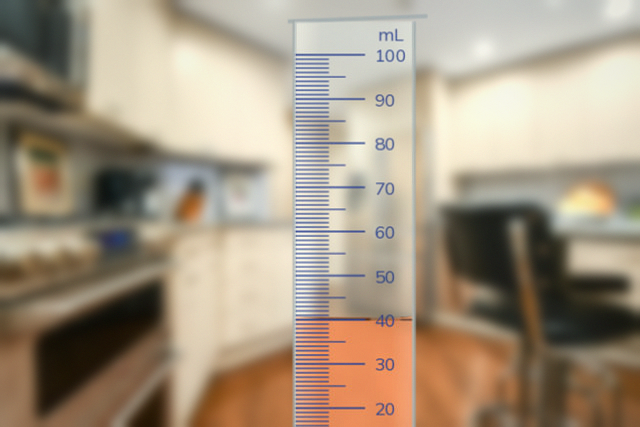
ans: 40,mL
